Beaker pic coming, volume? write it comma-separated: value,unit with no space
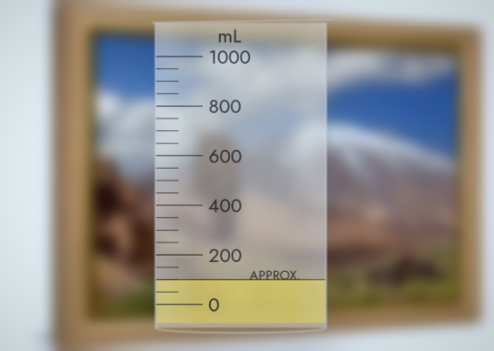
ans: 100,mL
